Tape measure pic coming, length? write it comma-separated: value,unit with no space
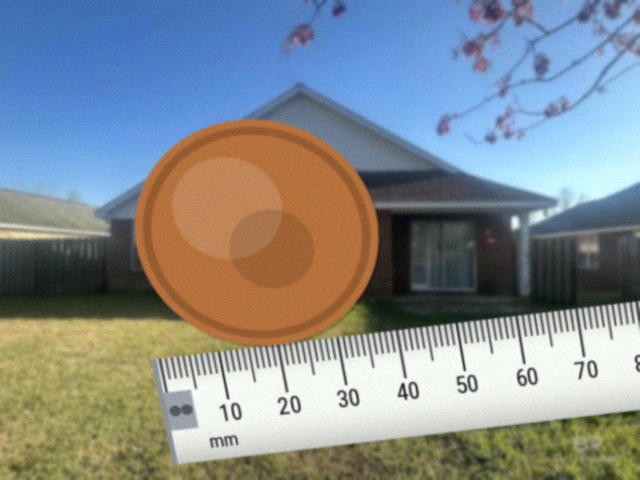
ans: 40,mm
